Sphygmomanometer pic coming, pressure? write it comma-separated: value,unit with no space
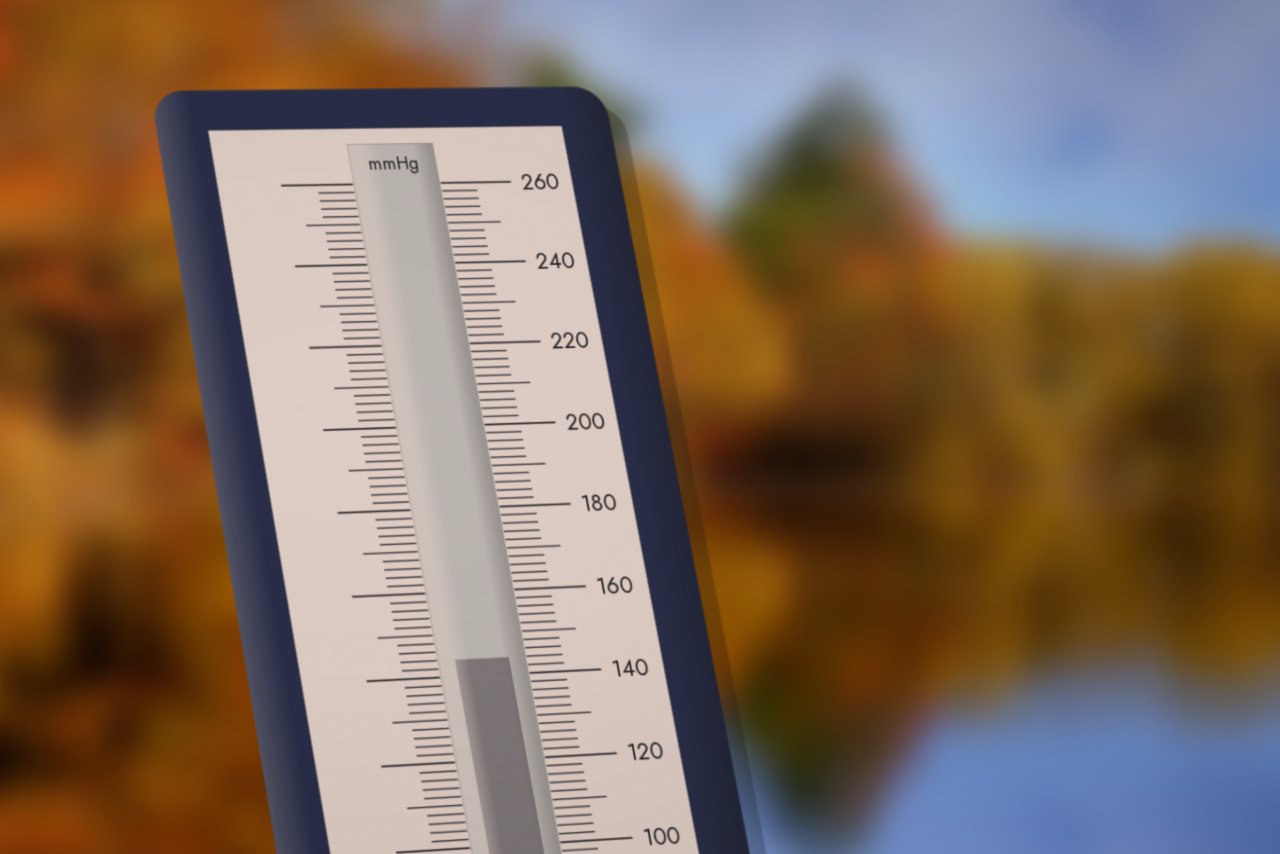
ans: 144,mmHg
